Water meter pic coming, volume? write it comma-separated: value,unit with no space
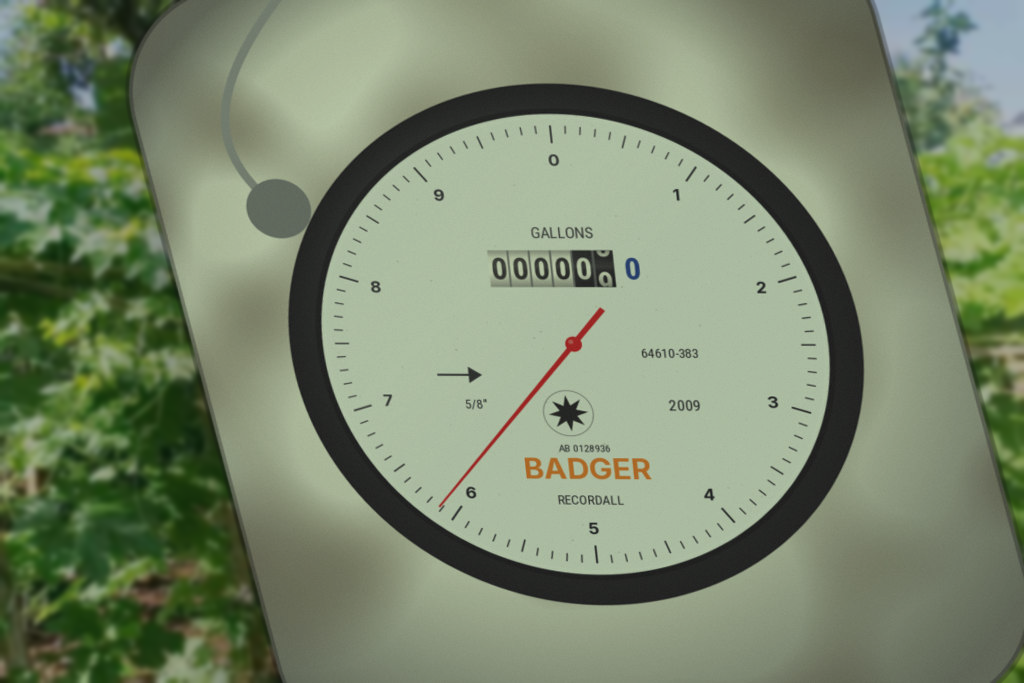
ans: 86.1,gal
